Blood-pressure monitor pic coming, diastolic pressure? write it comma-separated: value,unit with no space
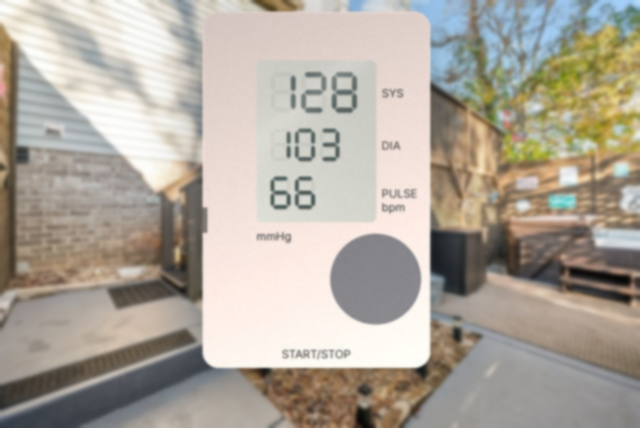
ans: 103,mmHg
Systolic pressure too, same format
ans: 128,mmHg
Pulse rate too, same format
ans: 66,bpm
